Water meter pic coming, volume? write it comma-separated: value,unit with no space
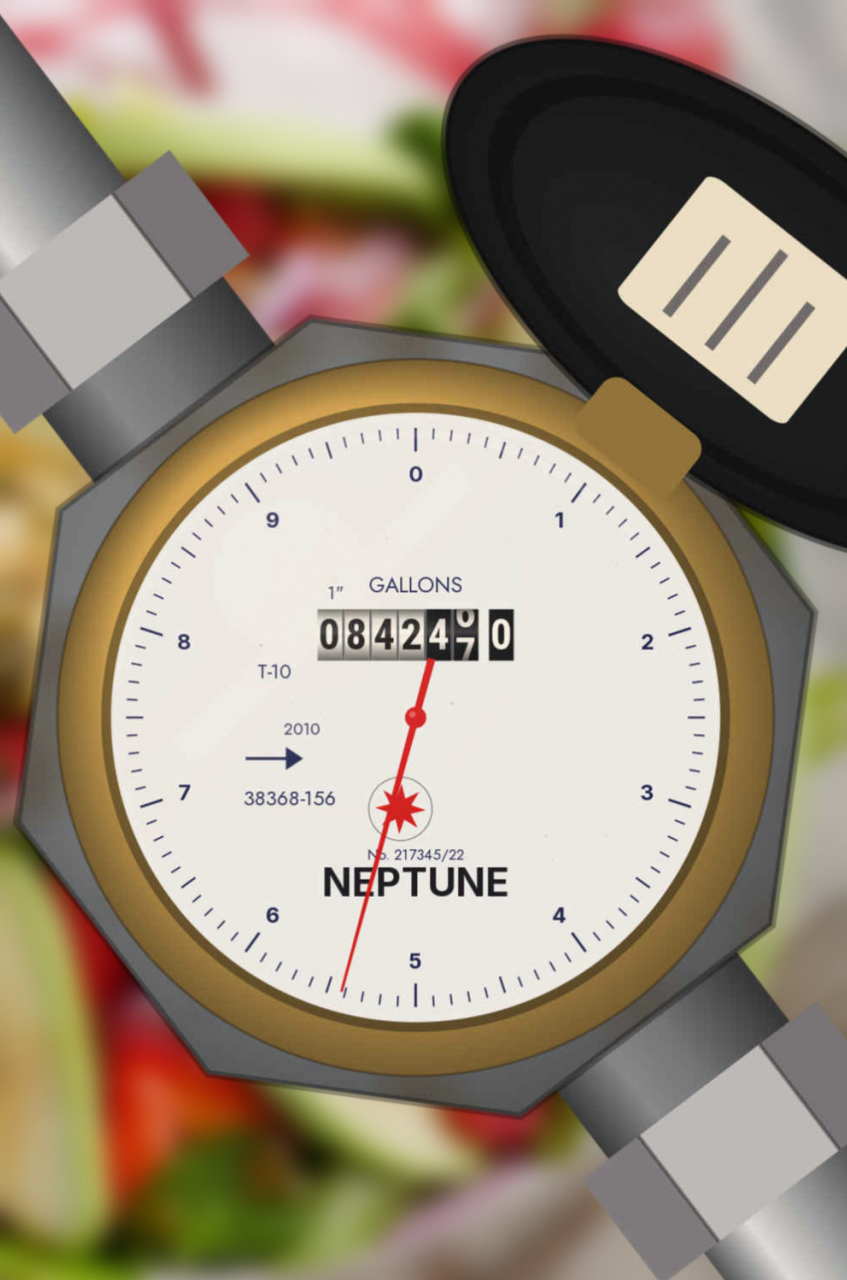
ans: 842465.4,gal
